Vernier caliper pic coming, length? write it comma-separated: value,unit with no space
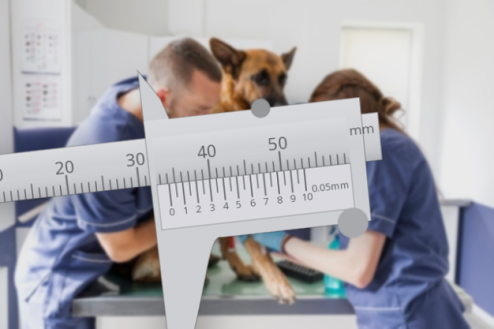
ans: 34.2,mm
